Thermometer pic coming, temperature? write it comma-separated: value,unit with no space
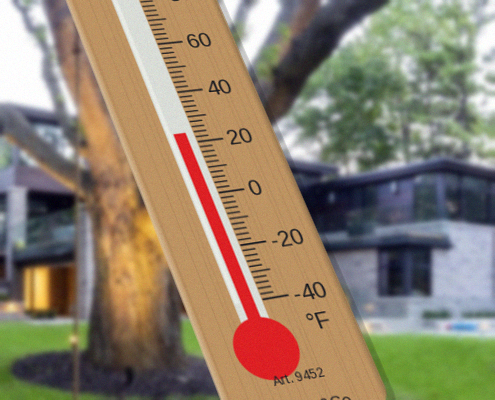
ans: 24,°F
